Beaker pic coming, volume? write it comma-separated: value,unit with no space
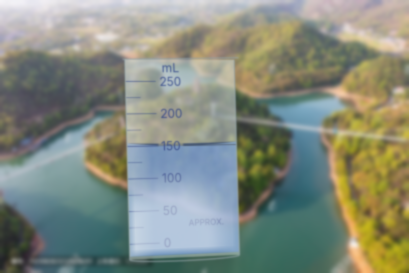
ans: 150,mL
